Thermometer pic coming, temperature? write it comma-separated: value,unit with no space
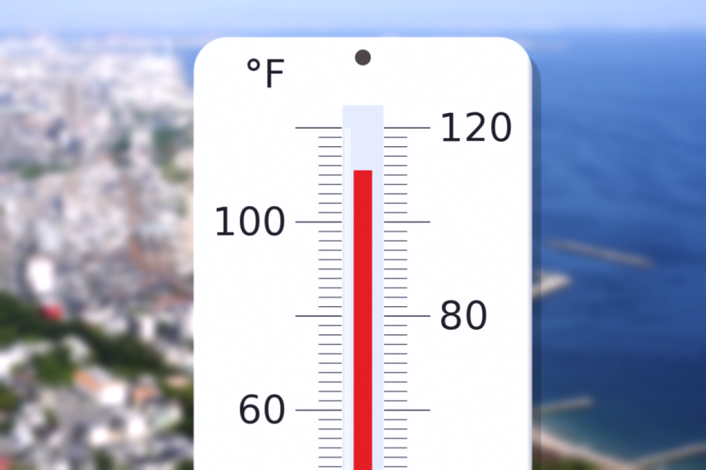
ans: 111,°F
